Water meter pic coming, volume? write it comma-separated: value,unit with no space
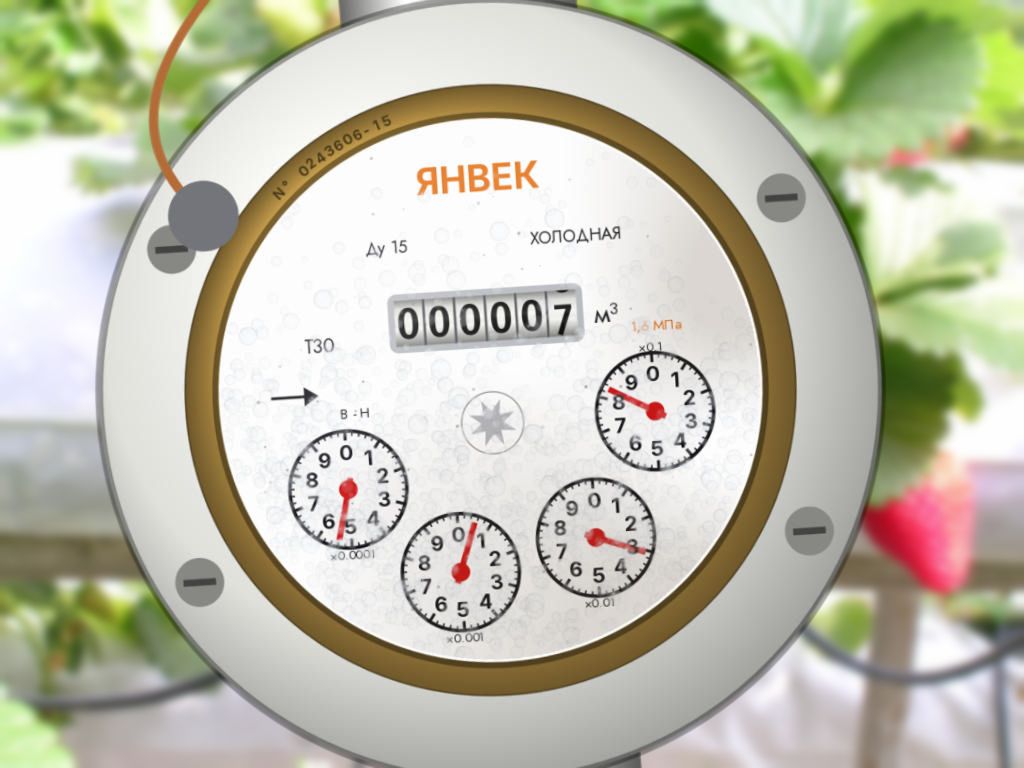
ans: 6.8305,m³
